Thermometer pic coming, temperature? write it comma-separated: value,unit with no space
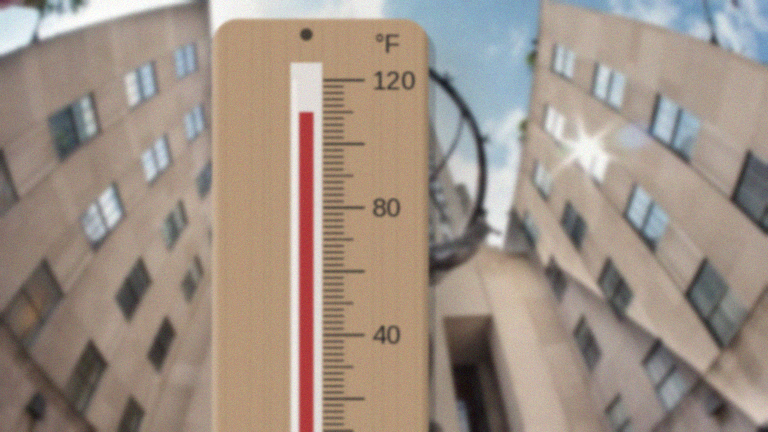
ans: 110,°F
